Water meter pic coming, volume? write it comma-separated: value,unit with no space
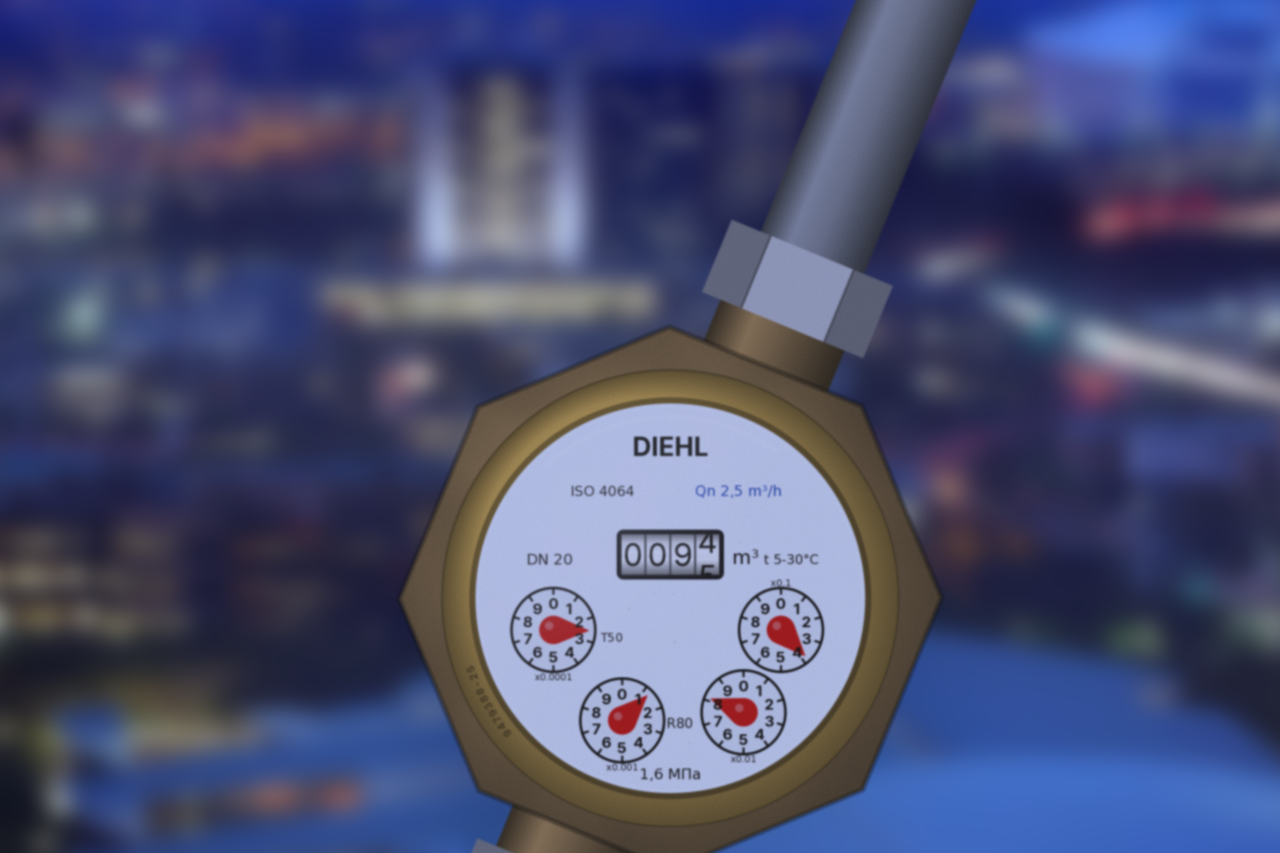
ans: 94.3812,m³
